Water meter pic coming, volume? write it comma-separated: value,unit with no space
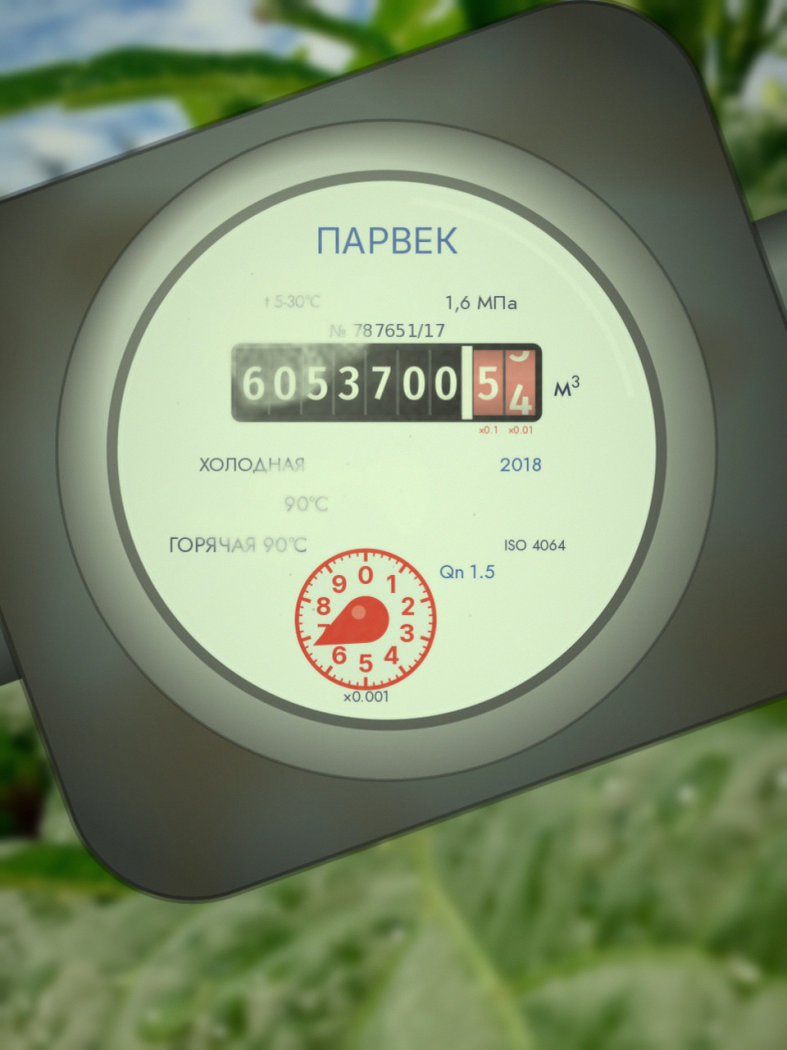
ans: 6053700.536,m³
